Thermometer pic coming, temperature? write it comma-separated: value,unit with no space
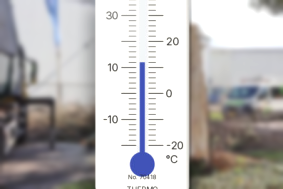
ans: 12,°C
